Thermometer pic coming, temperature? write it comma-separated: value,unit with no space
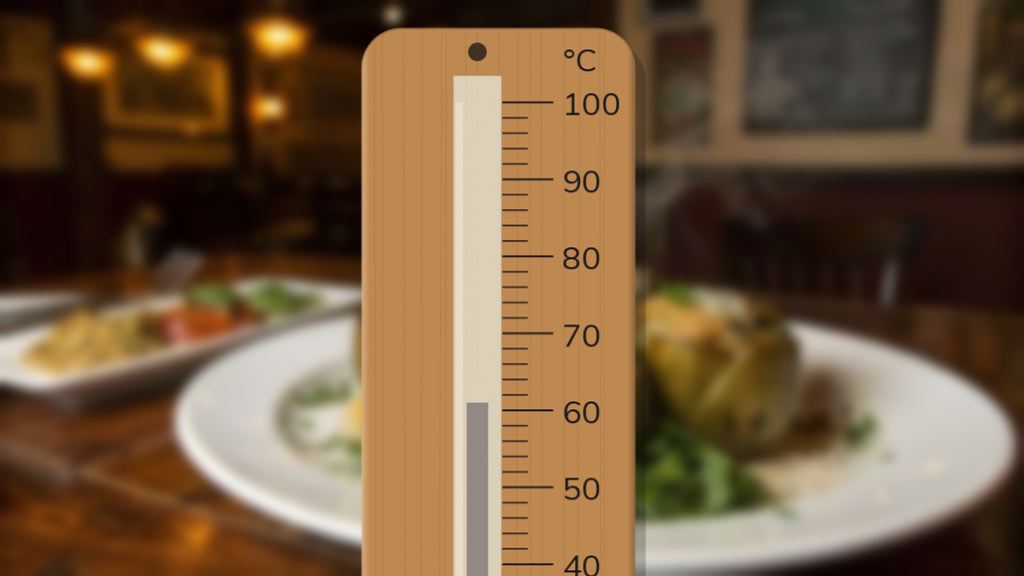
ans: 61,°C
